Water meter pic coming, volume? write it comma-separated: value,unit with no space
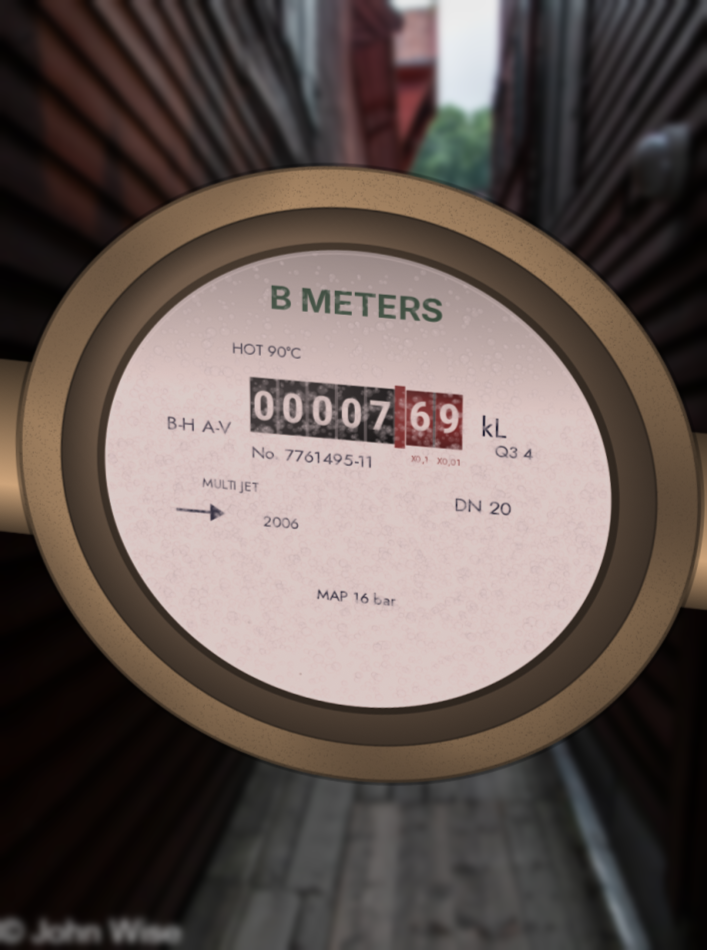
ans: 7.69,kL
